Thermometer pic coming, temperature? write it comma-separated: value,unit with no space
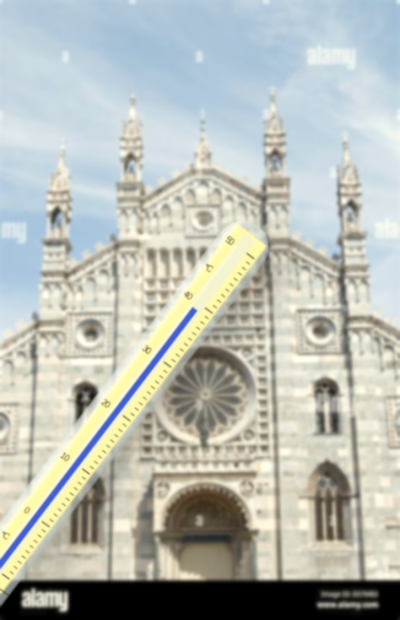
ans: 39,°C
